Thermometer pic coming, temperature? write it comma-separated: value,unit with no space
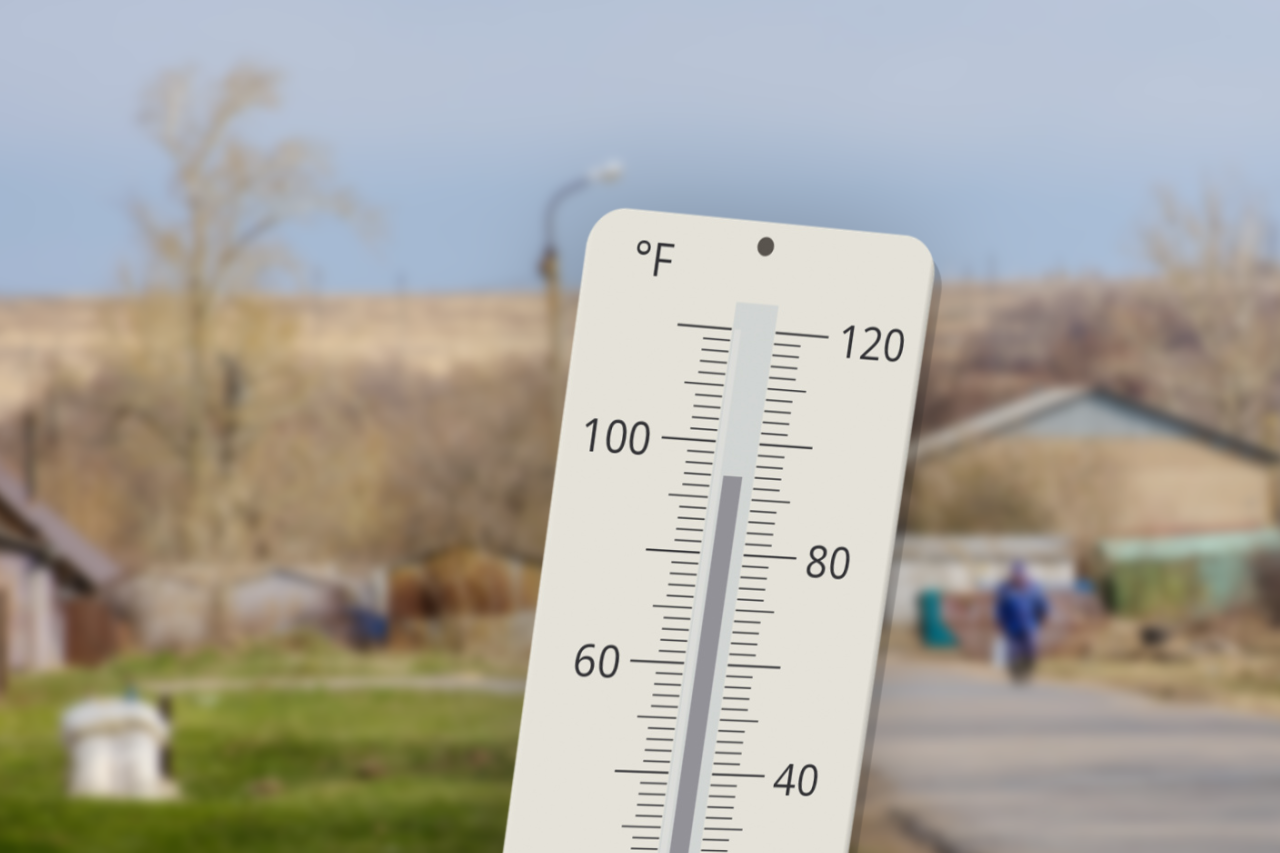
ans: 94,°F
